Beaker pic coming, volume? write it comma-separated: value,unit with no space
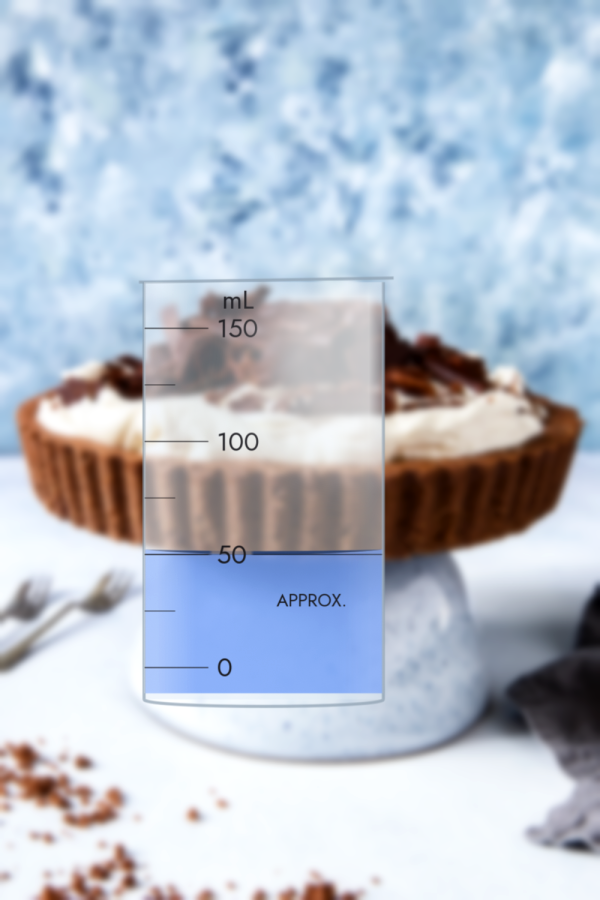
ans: 50,mL
